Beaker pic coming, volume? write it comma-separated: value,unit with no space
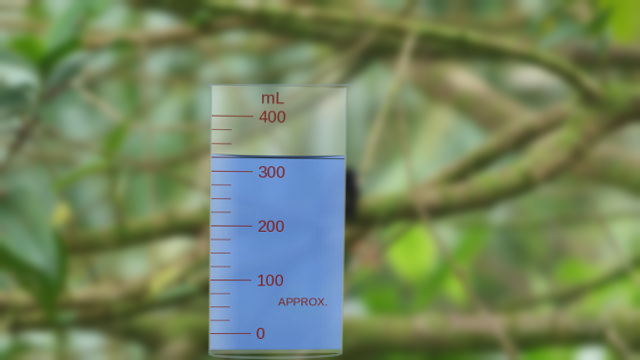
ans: 325,mL
